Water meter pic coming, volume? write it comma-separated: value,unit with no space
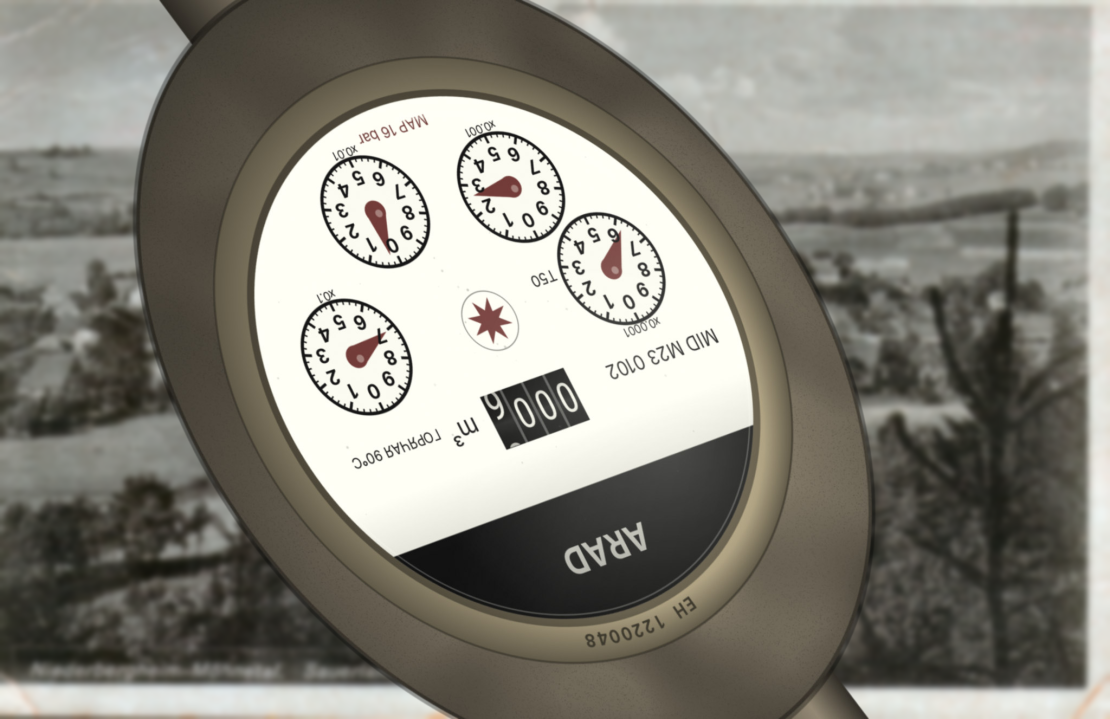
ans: 5.7026,m³
